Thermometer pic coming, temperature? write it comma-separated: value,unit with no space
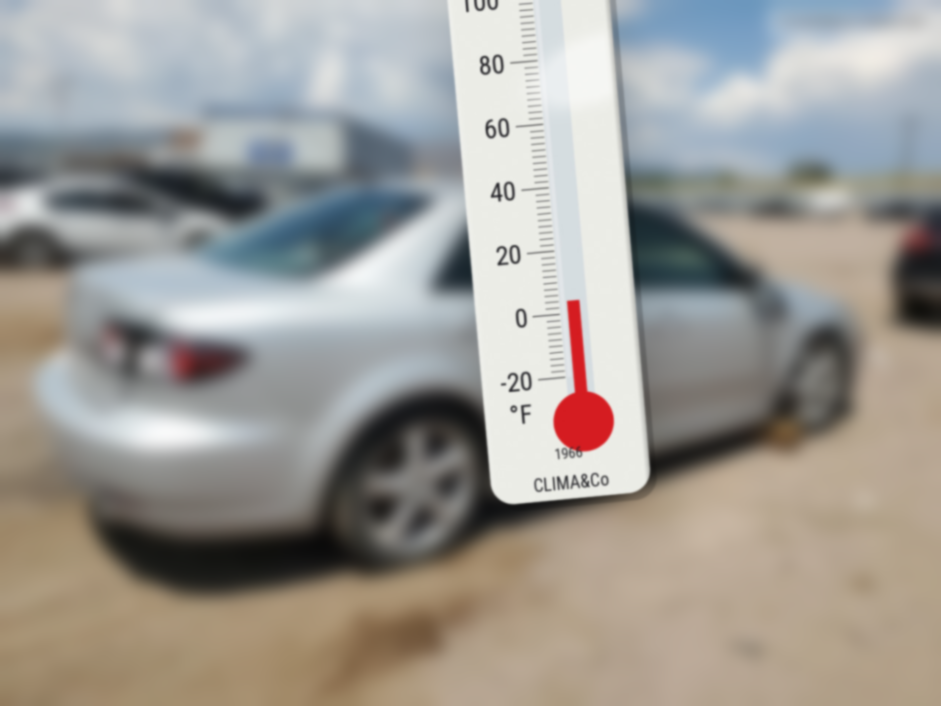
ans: 4,°F
